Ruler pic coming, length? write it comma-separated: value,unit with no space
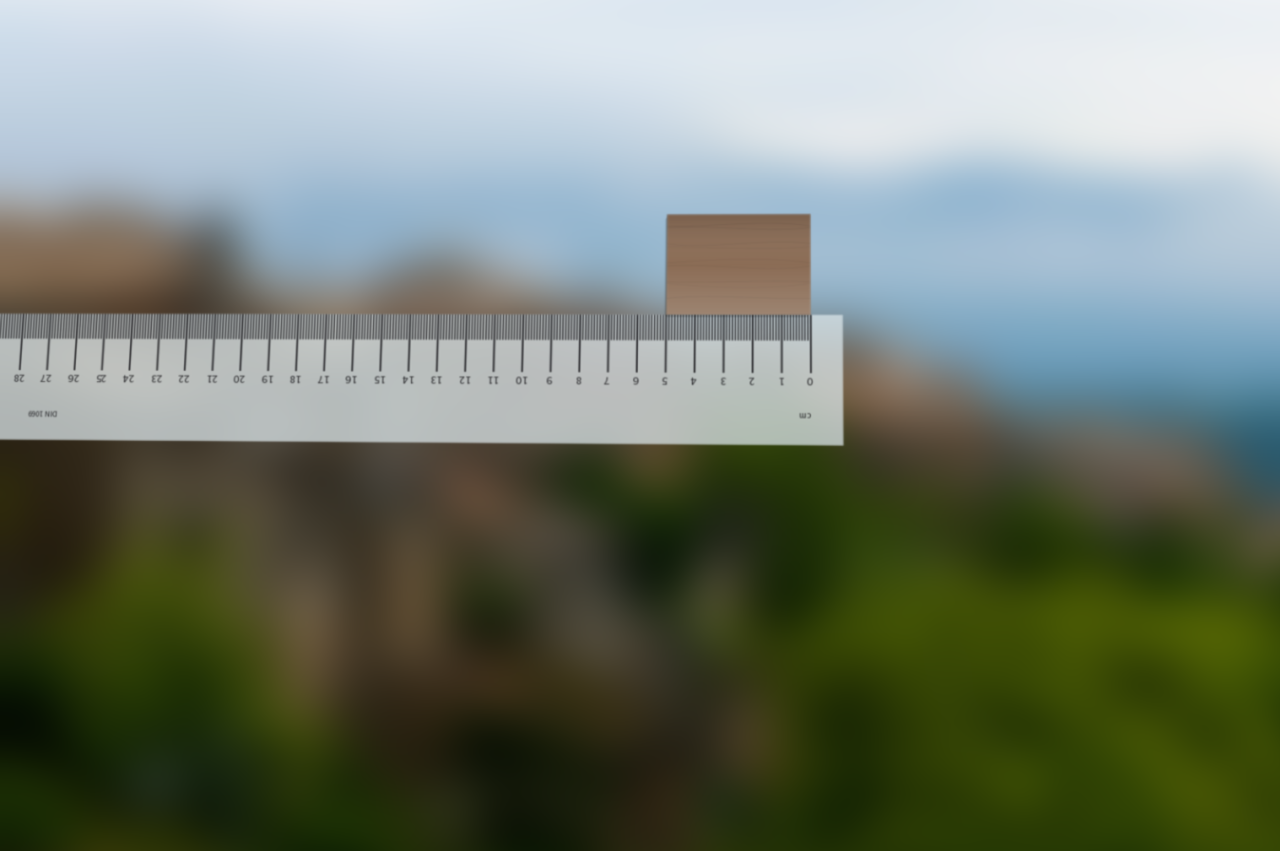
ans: 5,cm
